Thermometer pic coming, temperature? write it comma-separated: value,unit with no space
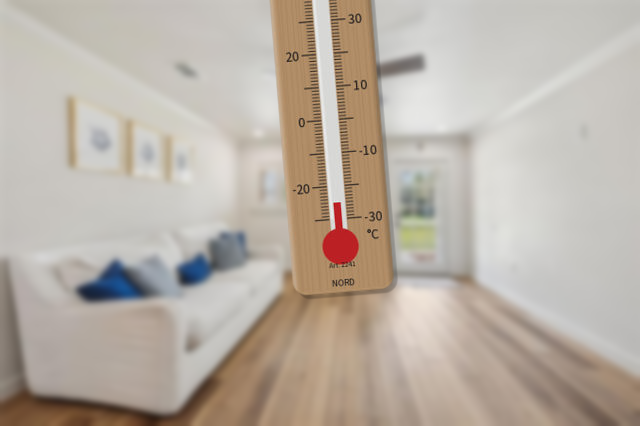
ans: -25,°C
